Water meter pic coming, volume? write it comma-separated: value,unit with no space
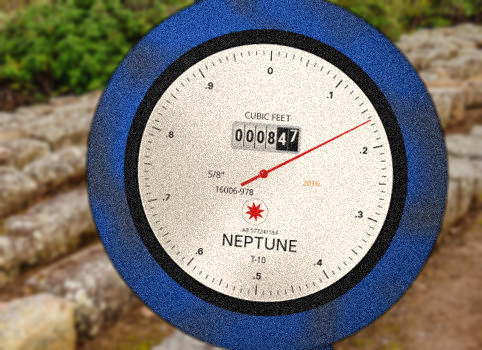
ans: 847.16,ft³
